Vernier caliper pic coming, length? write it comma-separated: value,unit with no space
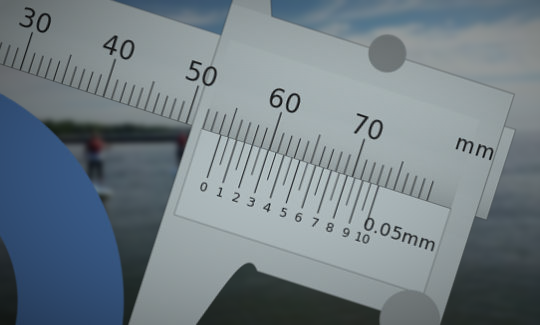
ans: 54.2,mm
